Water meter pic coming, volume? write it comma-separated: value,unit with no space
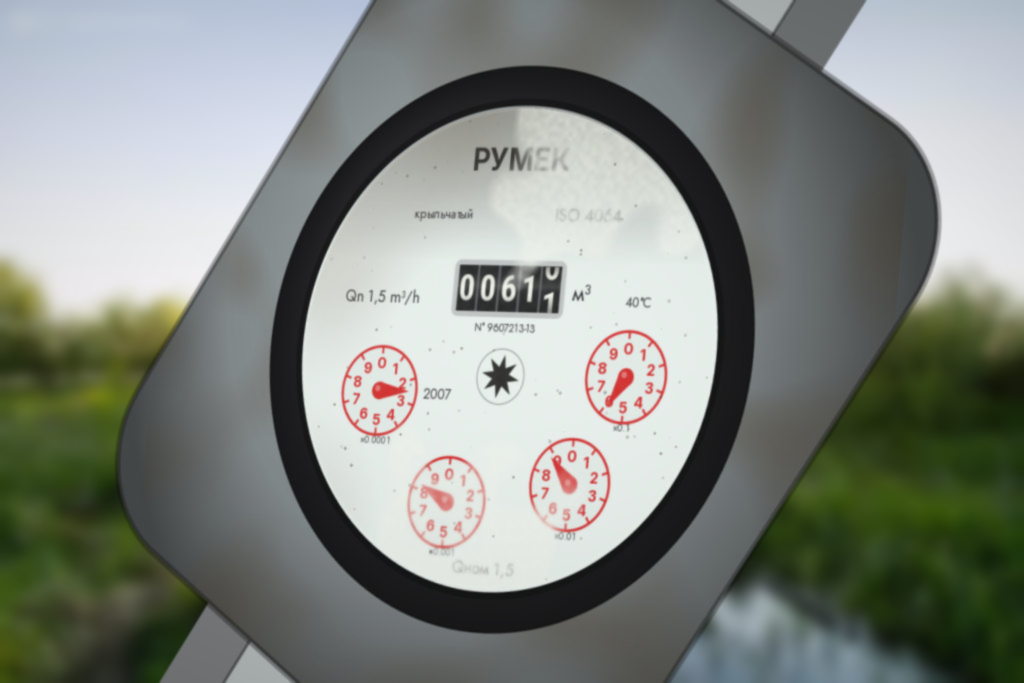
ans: 610.5882,m³
